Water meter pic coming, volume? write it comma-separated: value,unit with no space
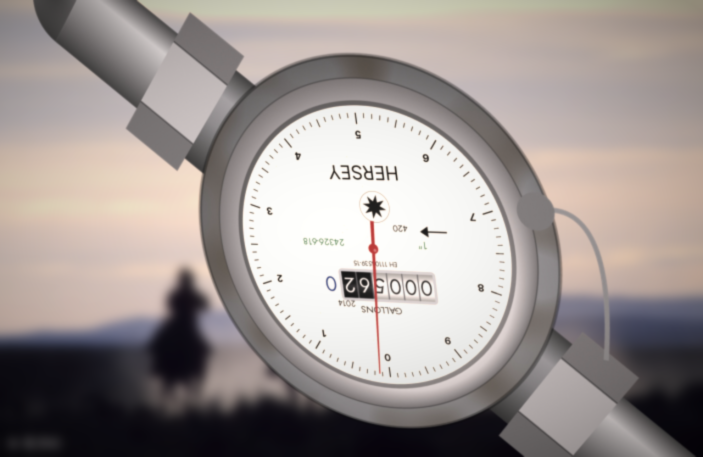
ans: 5620.1,gal
